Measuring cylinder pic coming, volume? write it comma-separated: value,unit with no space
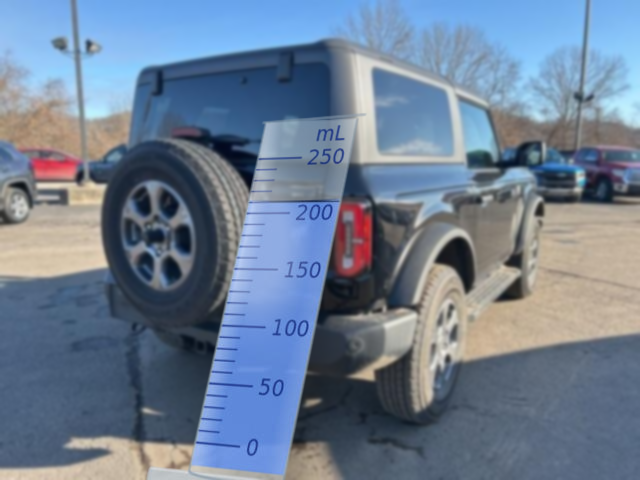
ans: 210,mL
